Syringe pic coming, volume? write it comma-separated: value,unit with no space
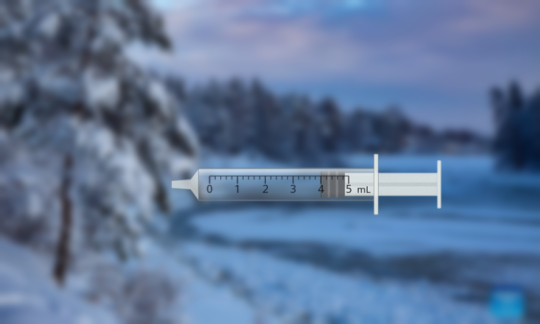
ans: 4,mL
